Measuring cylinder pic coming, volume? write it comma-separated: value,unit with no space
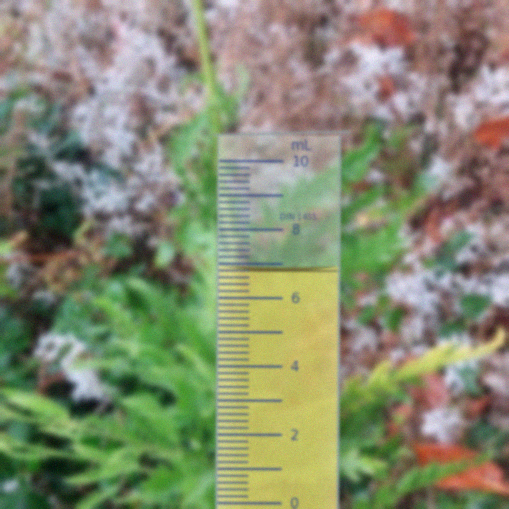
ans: 6.8,mL
